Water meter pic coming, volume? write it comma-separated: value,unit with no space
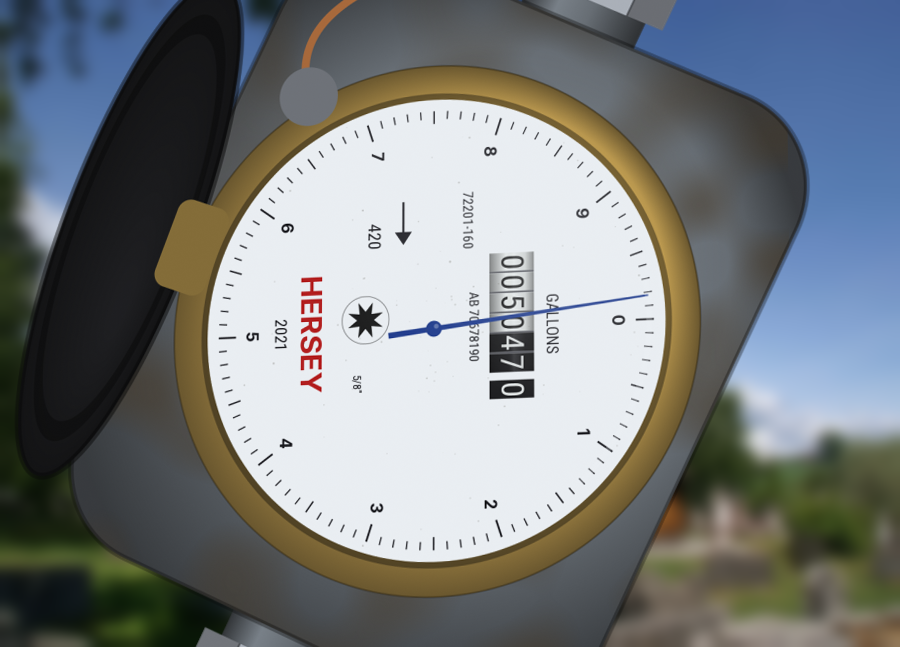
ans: 50469.8,gal
